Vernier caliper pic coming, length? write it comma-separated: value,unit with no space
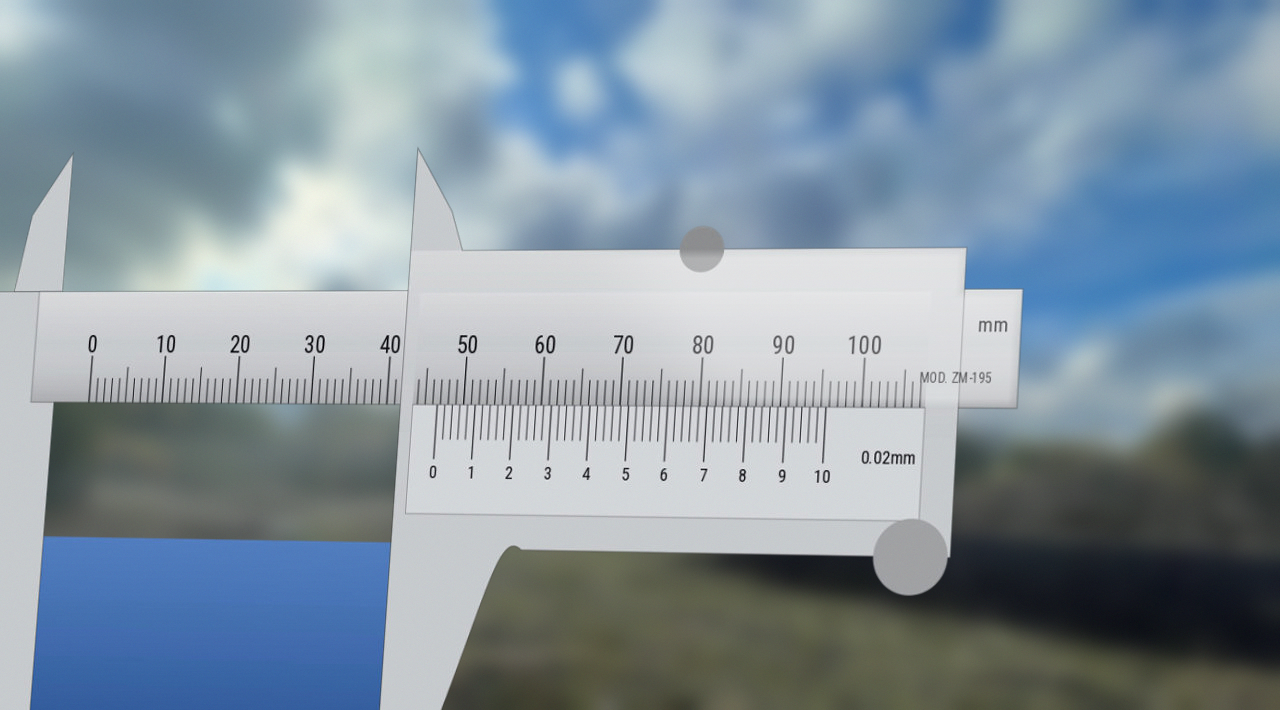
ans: 46.6,mm
